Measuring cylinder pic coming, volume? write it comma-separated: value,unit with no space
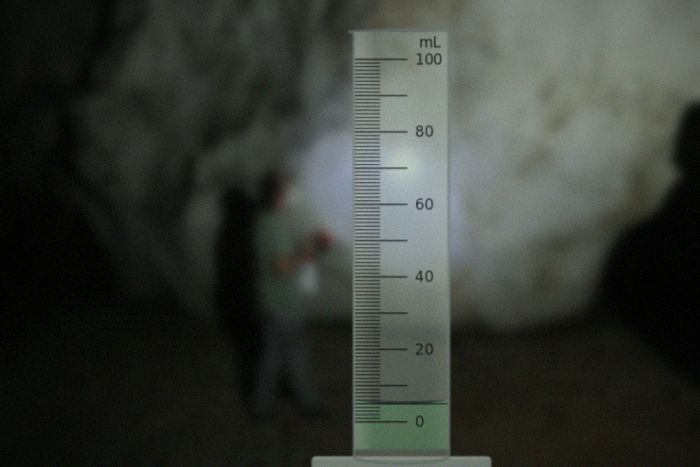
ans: 5,mL
